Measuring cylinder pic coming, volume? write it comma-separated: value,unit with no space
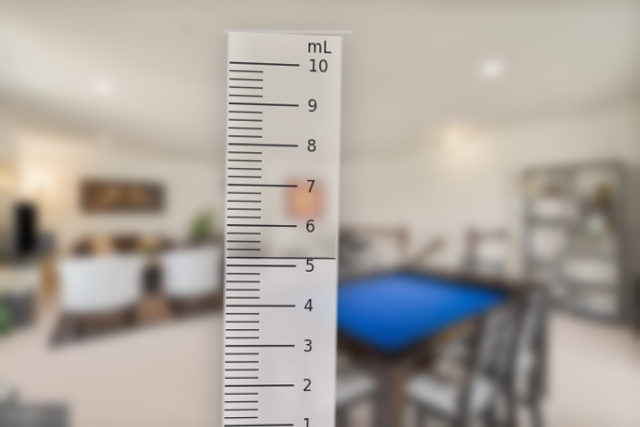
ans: 5.2,mL
